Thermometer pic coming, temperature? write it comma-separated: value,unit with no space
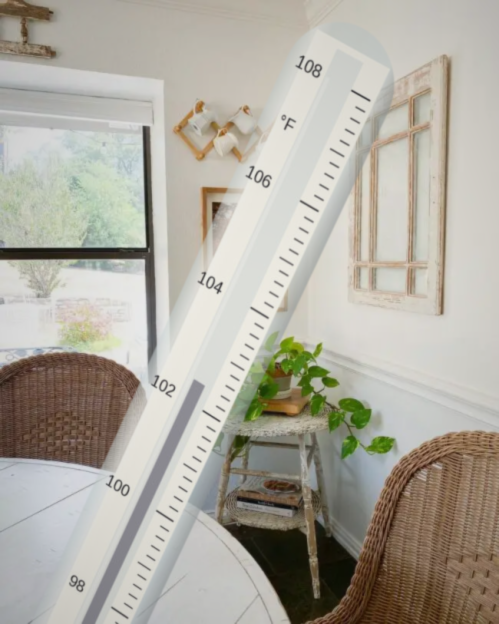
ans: 102.4,°F
